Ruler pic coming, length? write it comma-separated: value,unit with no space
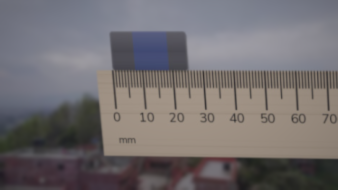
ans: 25,mm
